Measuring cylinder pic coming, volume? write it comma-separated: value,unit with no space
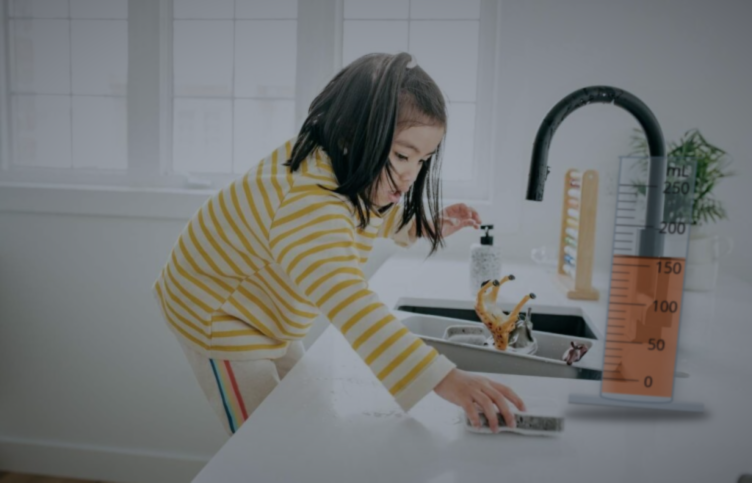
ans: 160,mL
